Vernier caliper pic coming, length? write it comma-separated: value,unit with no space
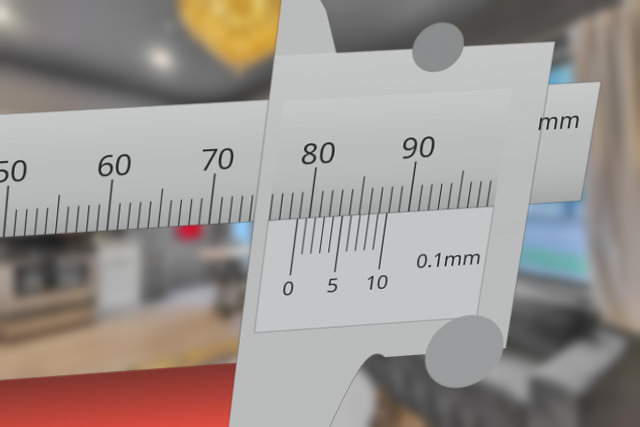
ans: 78.8,mm
